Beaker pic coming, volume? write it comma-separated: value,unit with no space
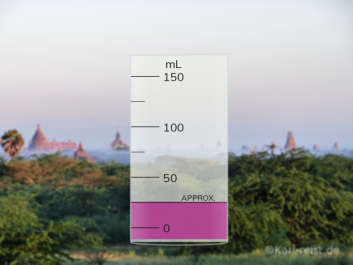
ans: 25,mL
